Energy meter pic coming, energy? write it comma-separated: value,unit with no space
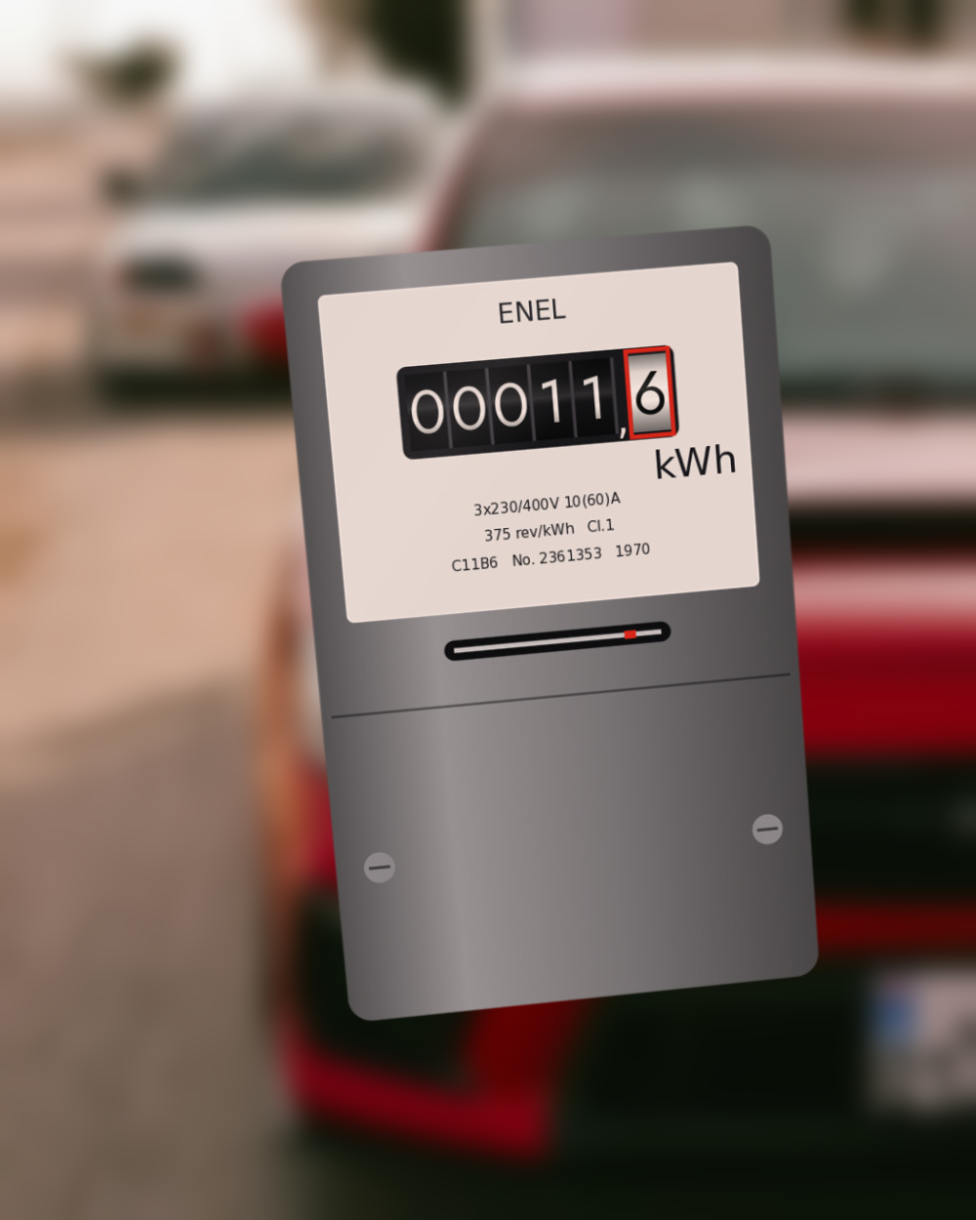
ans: 11.6,kWh
